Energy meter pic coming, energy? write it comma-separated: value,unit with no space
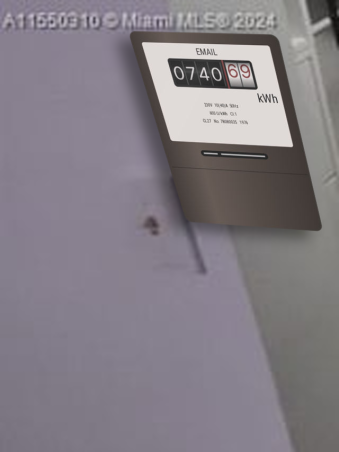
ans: 740.69,kWh
